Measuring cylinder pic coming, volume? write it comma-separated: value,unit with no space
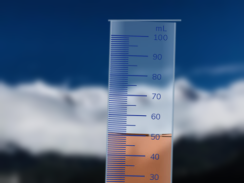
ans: 50,mL
